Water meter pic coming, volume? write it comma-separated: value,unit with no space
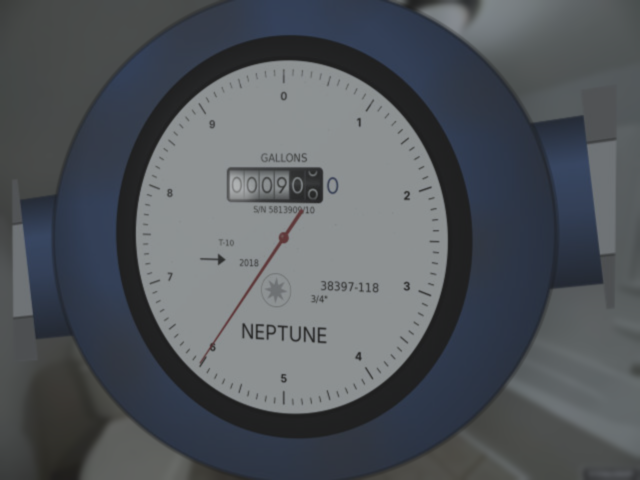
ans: 9086.0,gal
